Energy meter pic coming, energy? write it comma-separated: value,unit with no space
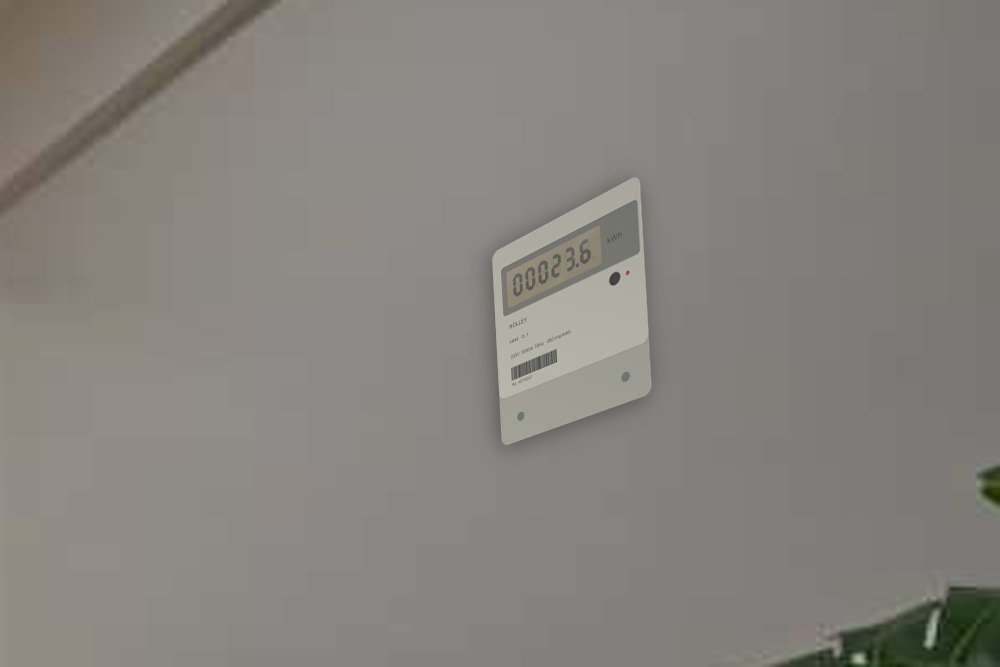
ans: 23.6,kWh
